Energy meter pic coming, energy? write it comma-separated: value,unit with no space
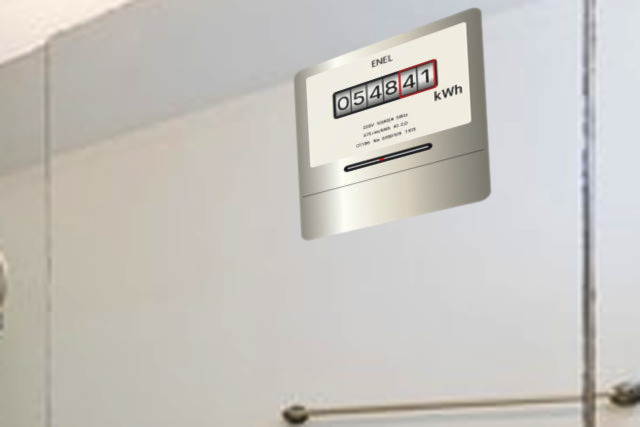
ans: 548.41,kWh
